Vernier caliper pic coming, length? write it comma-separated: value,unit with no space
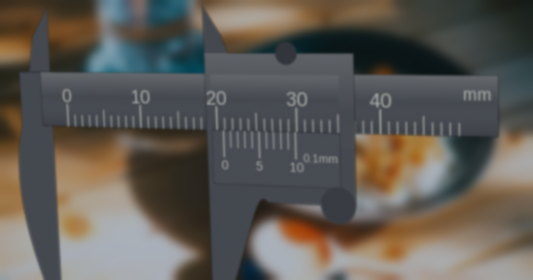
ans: 20.8,mm
